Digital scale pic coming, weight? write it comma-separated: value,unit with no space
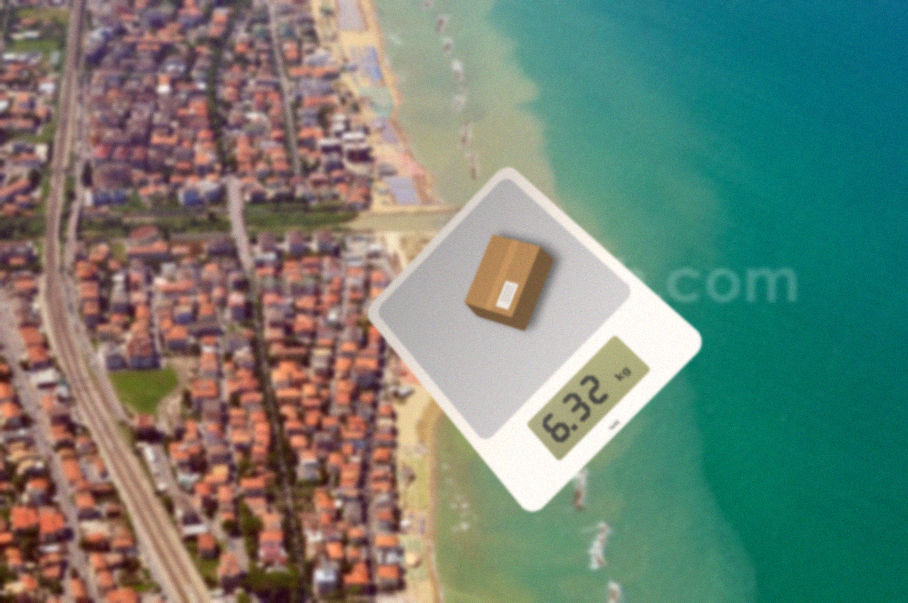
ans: 6.32,kg
